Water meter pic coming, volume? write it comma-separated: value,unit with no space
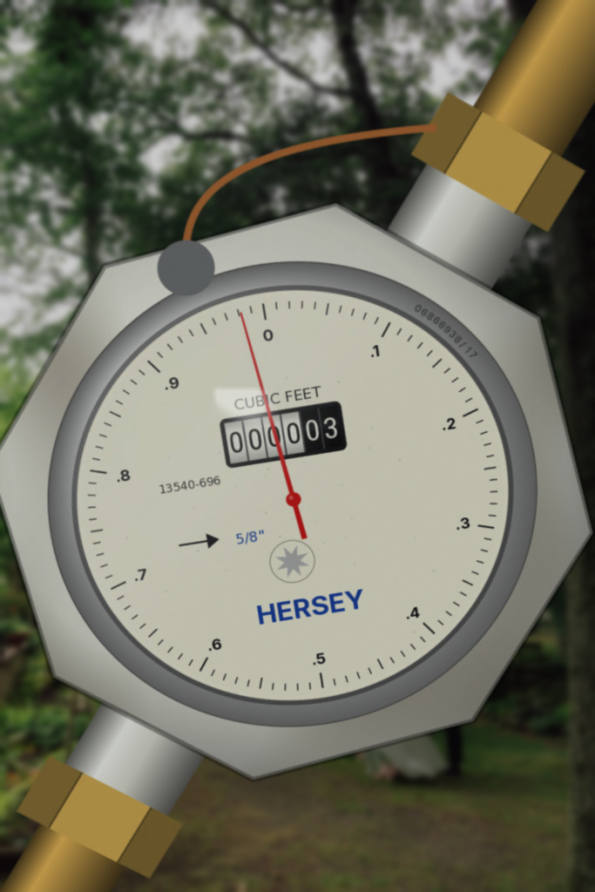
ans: 2.98,ft³
